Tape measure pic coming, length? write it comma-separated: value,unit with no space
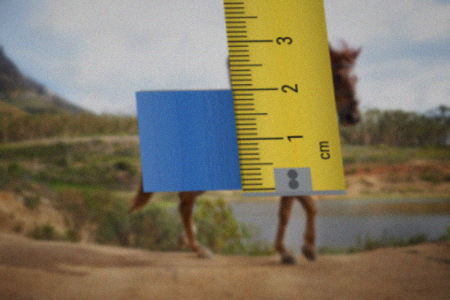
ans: 2,cm
